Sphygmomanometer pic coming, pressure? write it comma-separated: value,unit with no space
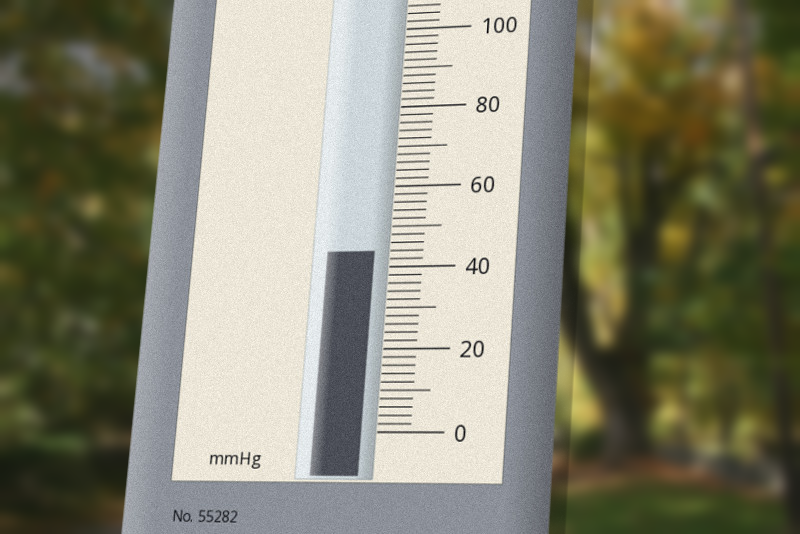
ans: 44,mmHg
